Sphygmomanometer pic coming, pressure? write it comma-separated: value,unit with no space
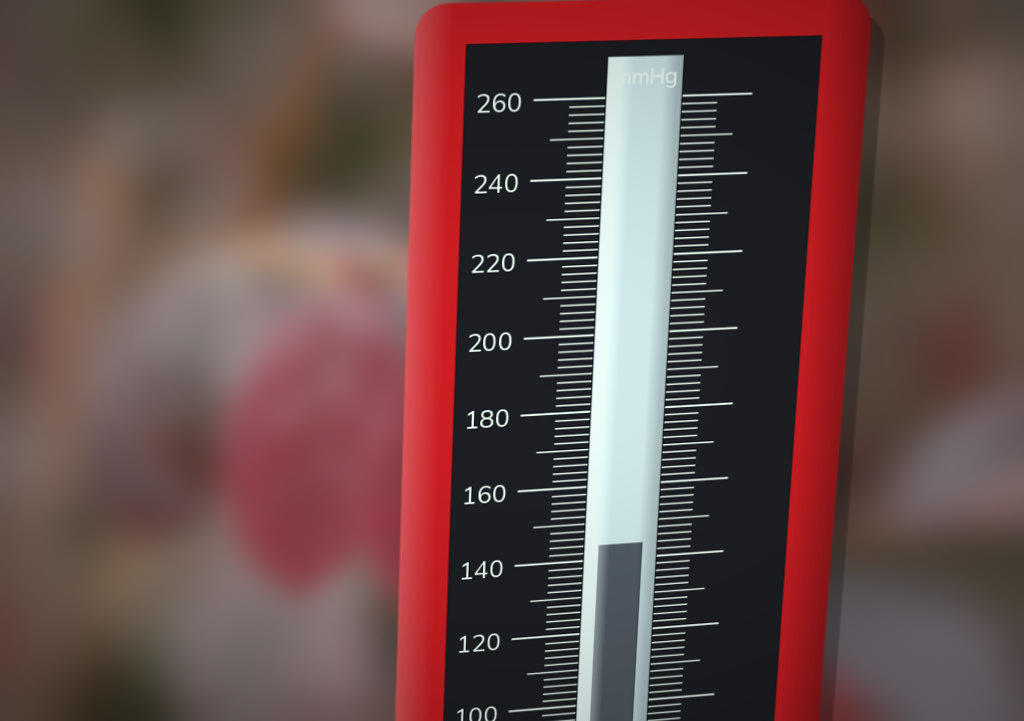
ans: 144,mmHg
